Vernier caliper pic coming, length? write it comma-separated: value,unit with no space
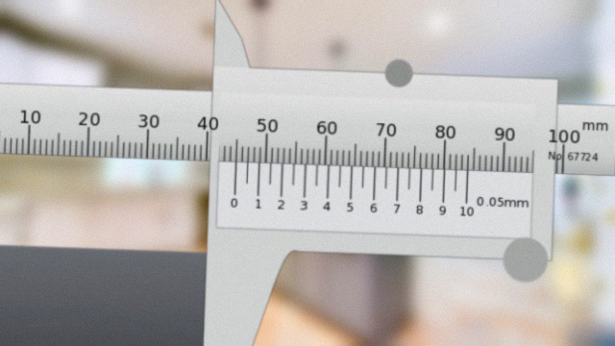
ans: 45.0,mm
